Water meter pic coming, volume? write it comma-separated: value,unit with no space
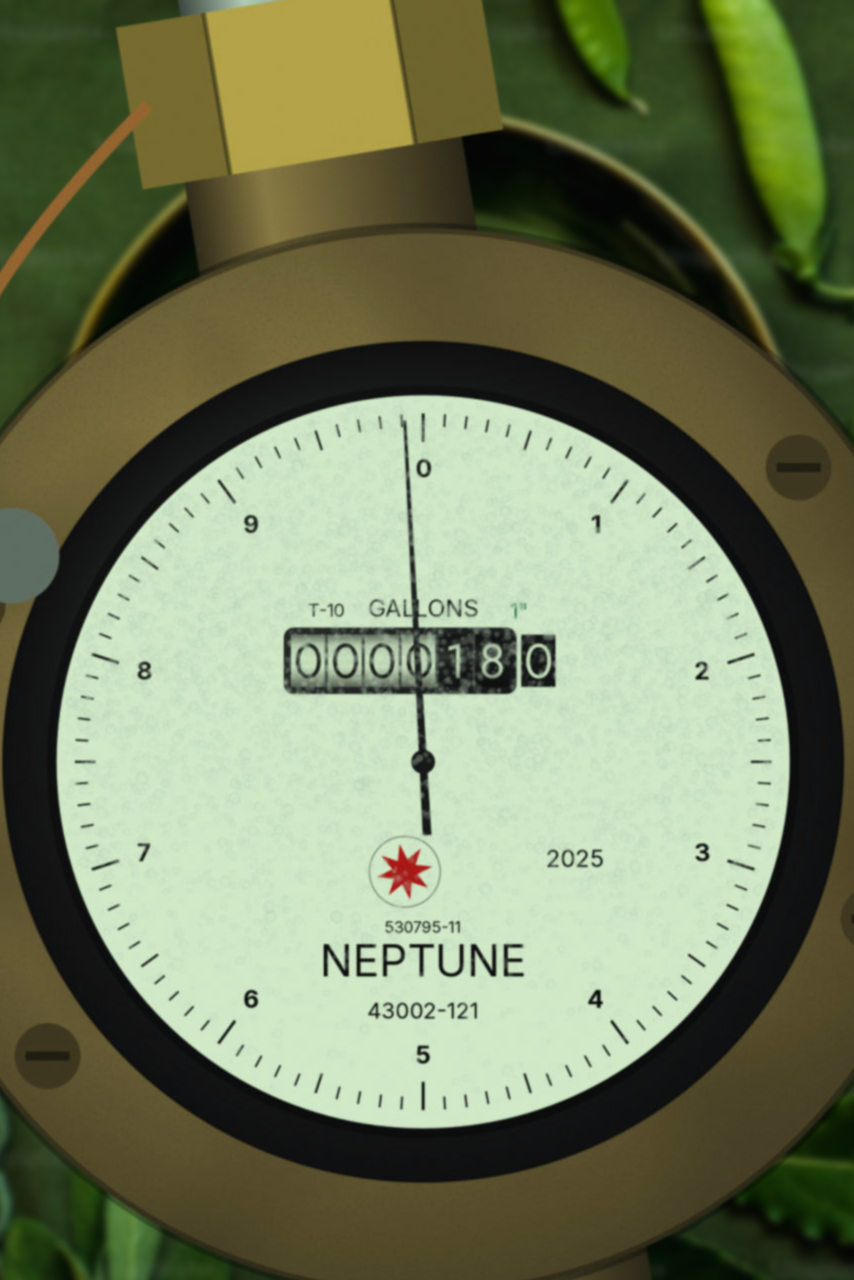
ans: 179.9,gal
